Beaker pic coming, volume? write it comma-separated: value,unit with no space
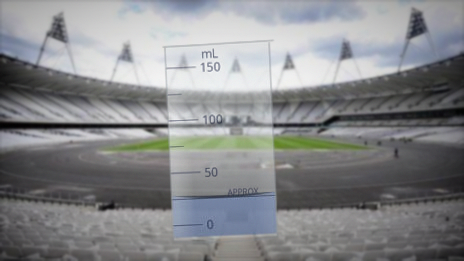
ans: 25,mL
